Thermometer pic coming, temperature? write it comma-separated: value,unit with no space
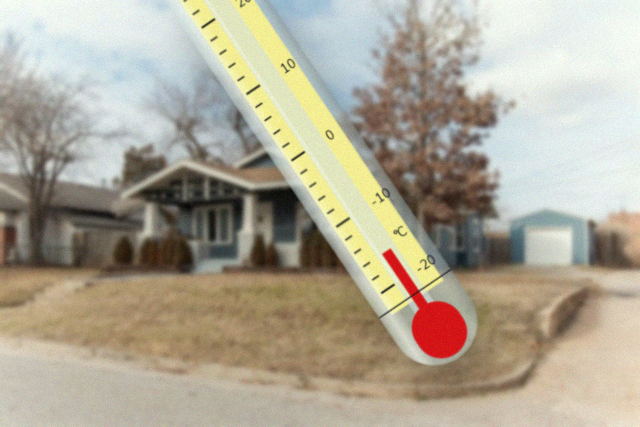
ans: -16,°C
